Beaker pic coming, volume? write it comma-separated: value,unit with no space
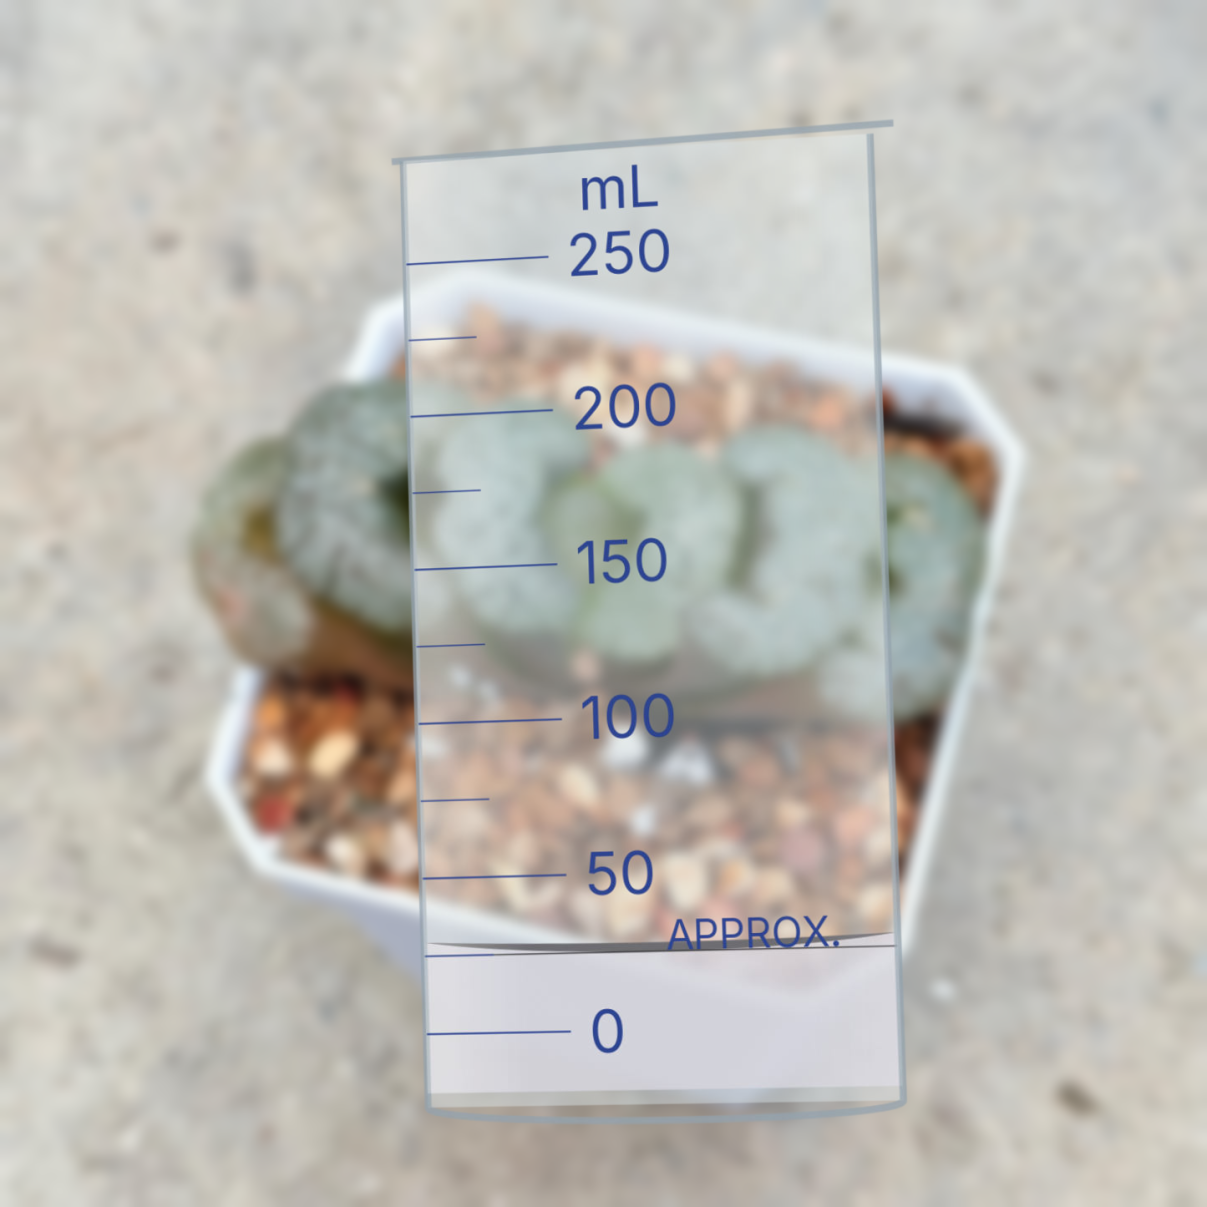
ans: 25,mL
